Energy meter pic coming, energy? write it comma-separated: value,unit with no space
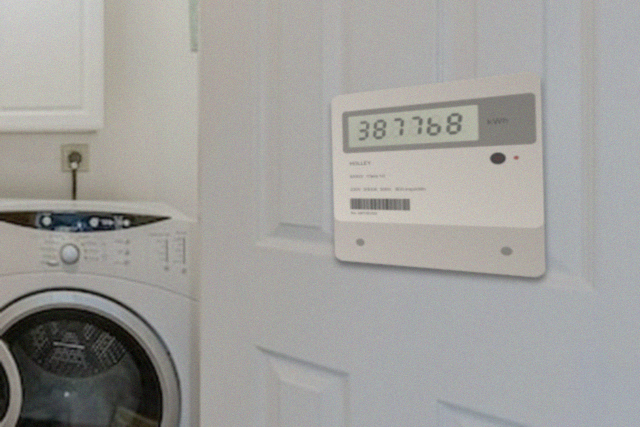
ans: 387768,kWh
